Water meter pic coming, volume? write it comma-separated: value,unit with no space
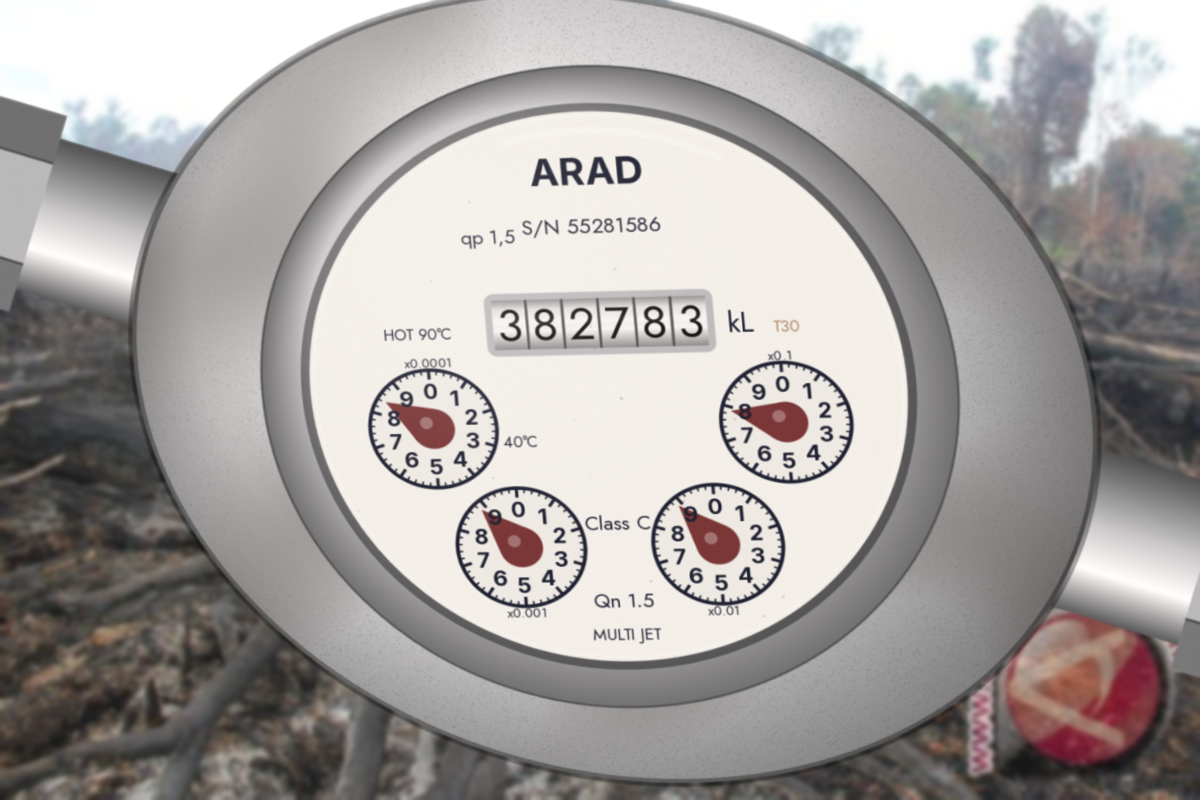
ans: 382783.7888,kL
